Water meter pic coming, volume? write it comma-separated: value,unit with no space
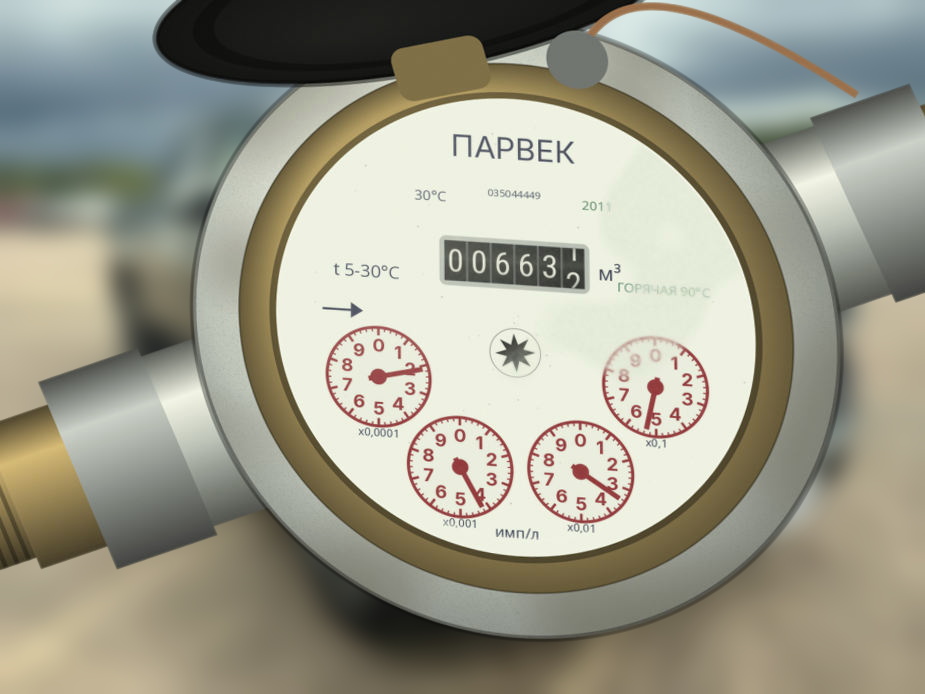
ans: 6631.5342,m³
